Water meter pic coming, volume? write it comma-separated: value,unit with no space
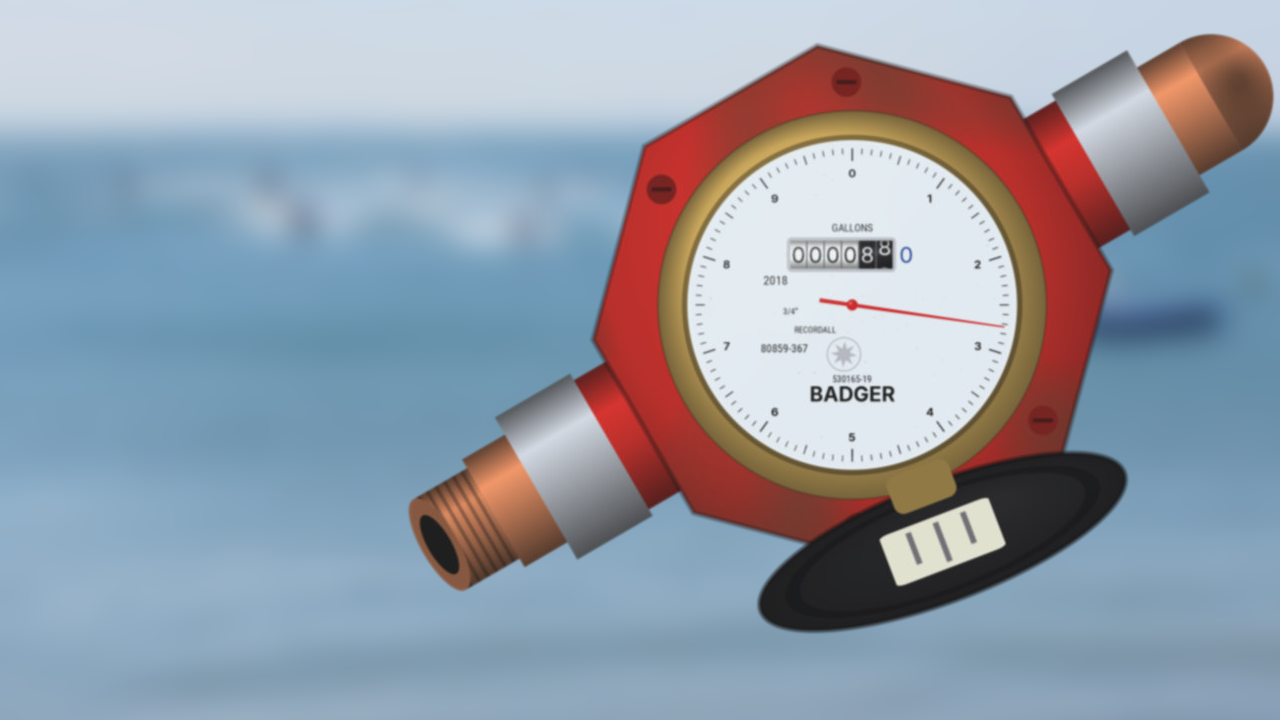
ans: 882.7,gal
